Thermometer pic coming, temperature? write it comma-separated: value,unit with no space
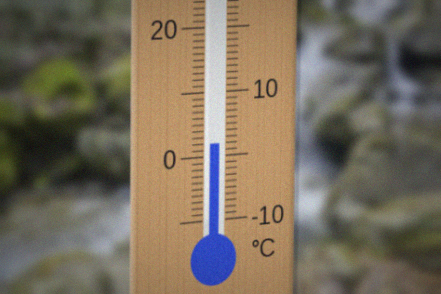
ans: 2,°C
